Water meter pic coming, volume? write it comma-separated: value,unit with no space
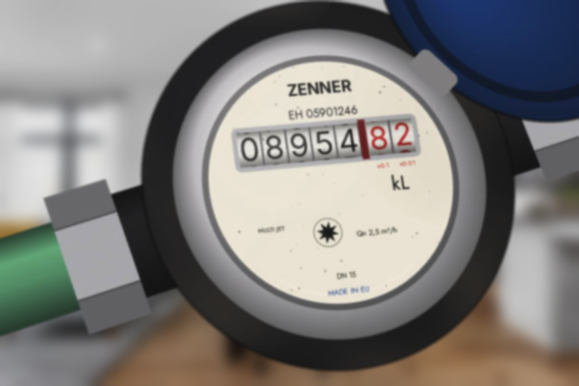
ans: 8954.82,kL
